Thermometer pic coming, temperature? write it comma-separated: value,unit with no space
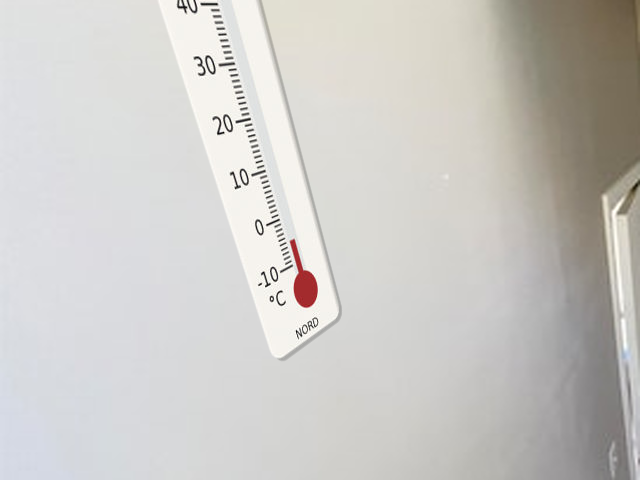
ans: -5,°C
